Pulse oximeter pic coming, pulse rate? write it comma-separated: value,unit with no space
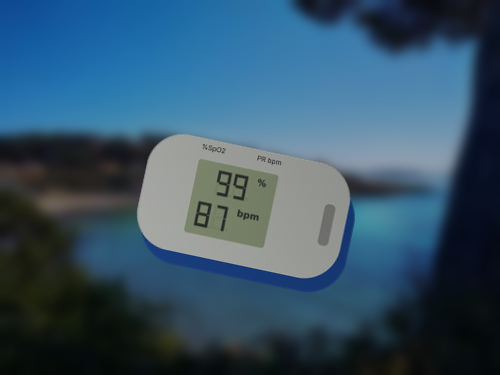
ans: 87,bpm
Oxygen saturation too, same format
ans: 99,%
